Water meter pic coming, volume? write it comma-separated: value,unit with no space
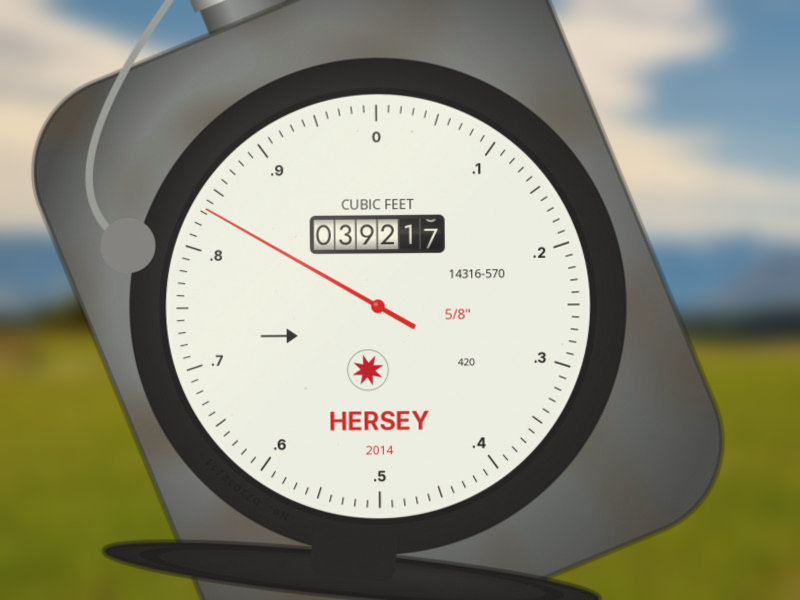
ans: 39216.83,ft³
